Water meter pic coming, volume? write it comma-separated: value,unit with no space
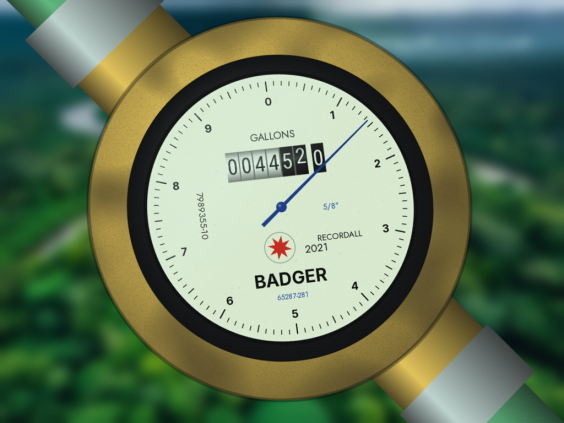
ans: 44521.4,gal
